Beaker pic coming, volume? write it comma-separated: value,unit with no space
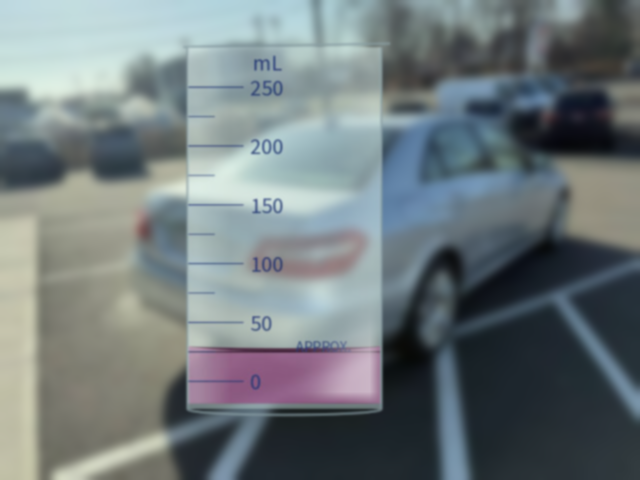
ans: 25,mL
